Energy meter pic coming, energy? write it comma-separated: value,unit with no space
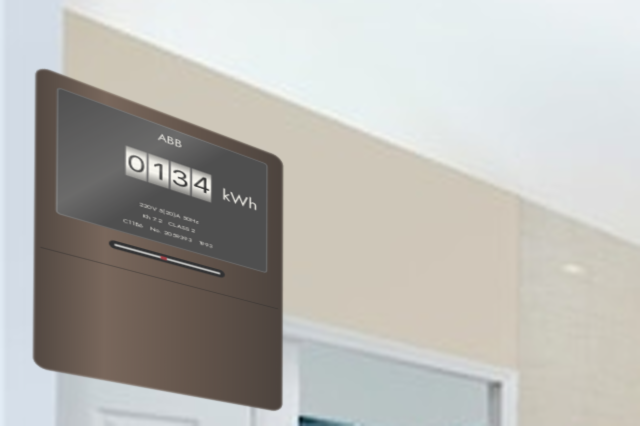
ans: 134,kWh
